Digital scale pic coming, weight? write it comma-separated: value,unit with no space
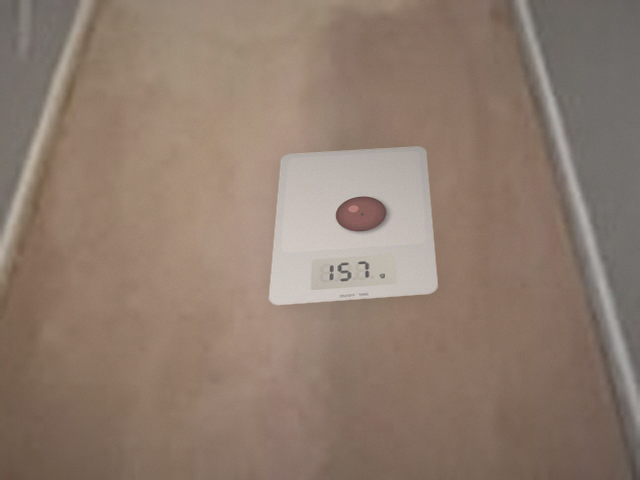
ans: 157,g
